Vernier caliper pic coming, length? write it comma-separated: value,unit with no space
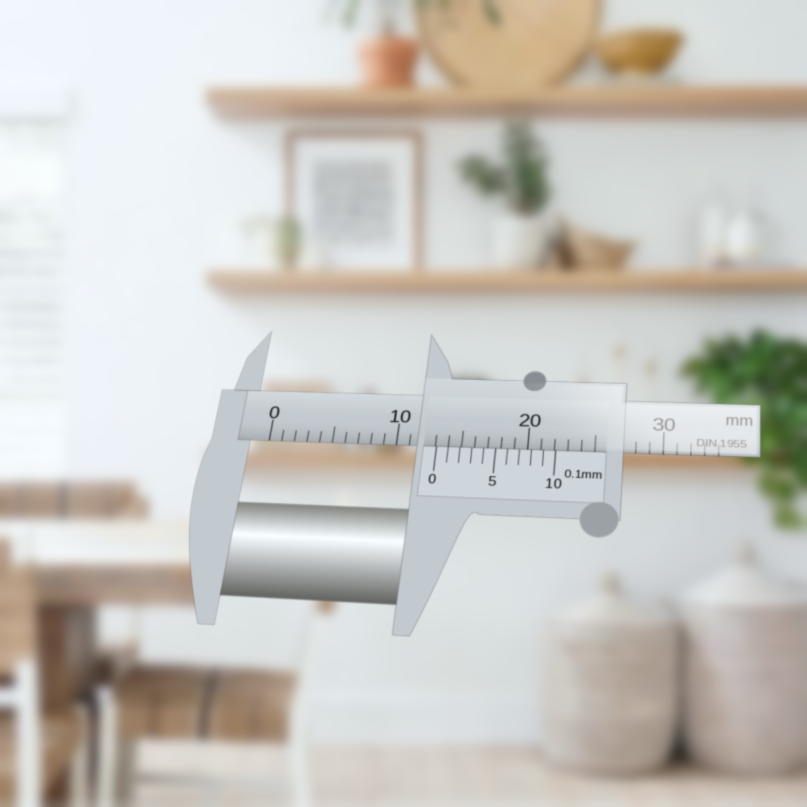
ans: 13.1,mm
